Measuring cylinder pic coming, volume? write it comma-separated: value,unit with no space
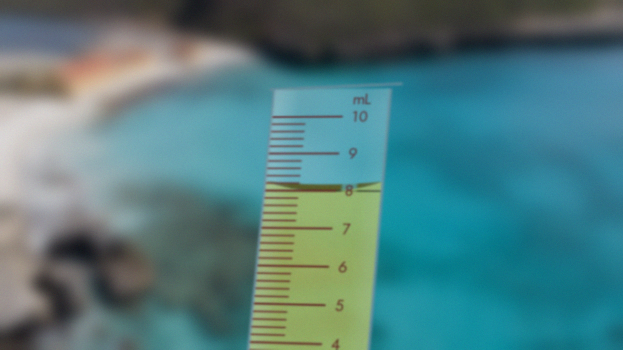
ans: 8,mL
